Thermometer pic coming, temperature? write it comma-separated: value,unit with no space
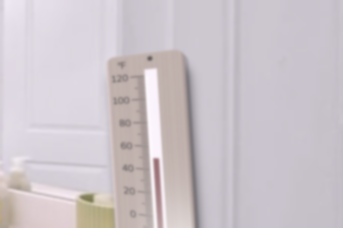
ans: 50,°F
